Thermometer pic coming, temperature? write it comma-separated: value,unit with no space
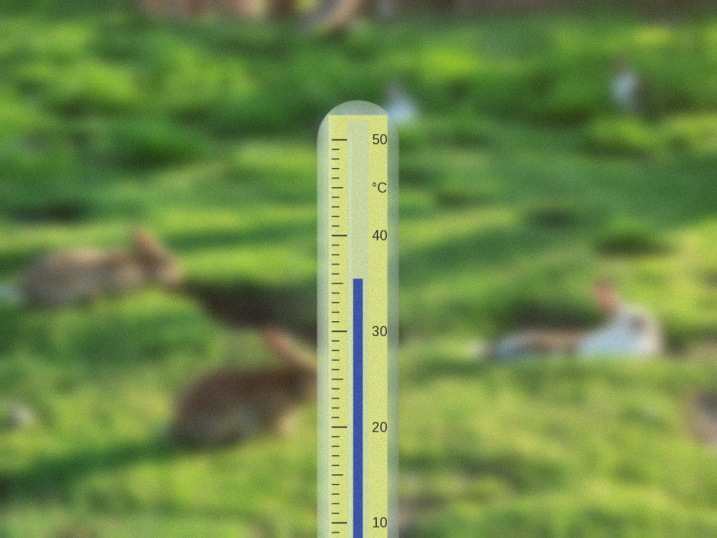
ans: 35.5,°C
